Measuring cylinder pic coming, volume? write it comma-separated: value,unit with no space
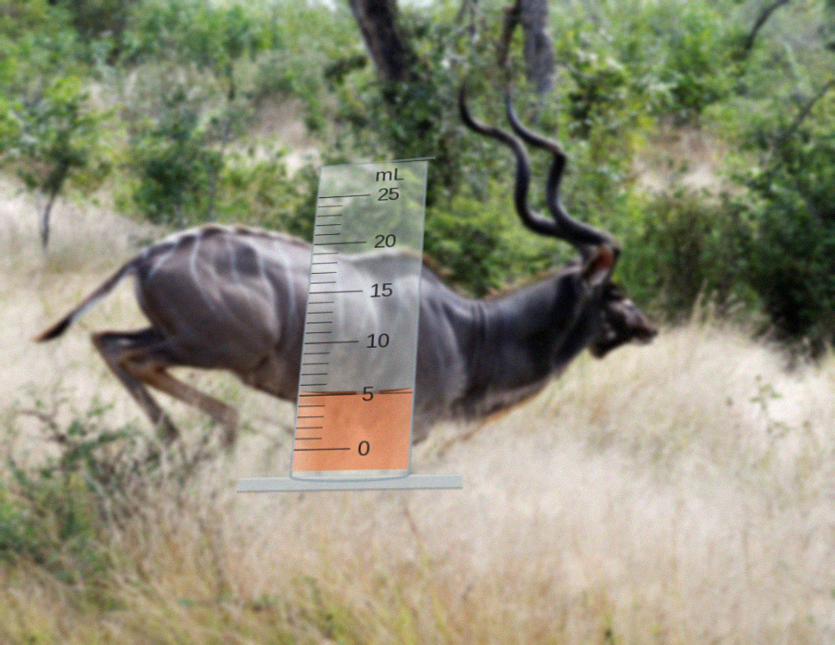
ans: 5,mL
